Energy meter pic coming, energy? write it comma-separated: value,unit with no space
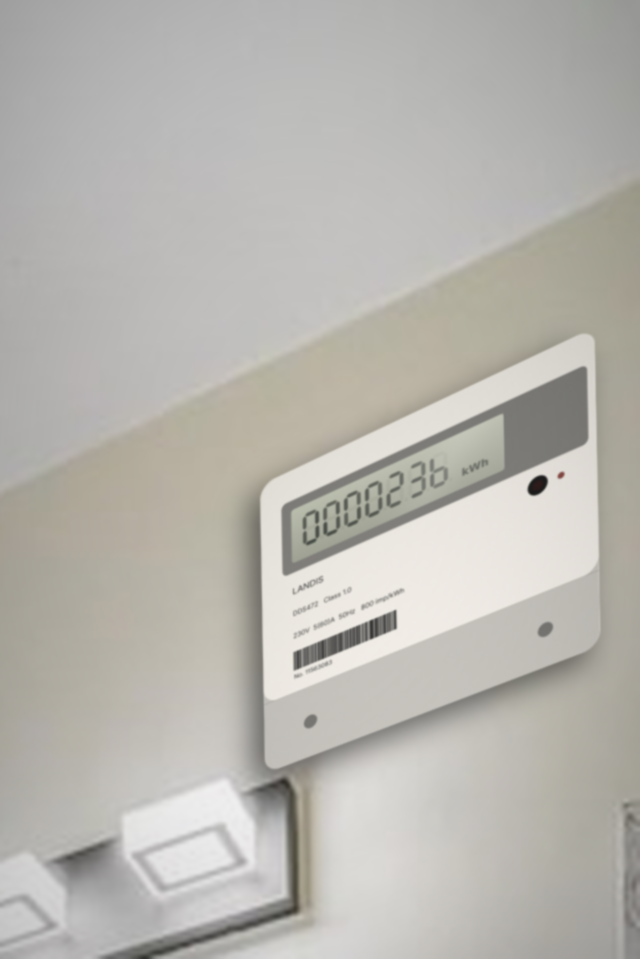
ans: 236,kWh
